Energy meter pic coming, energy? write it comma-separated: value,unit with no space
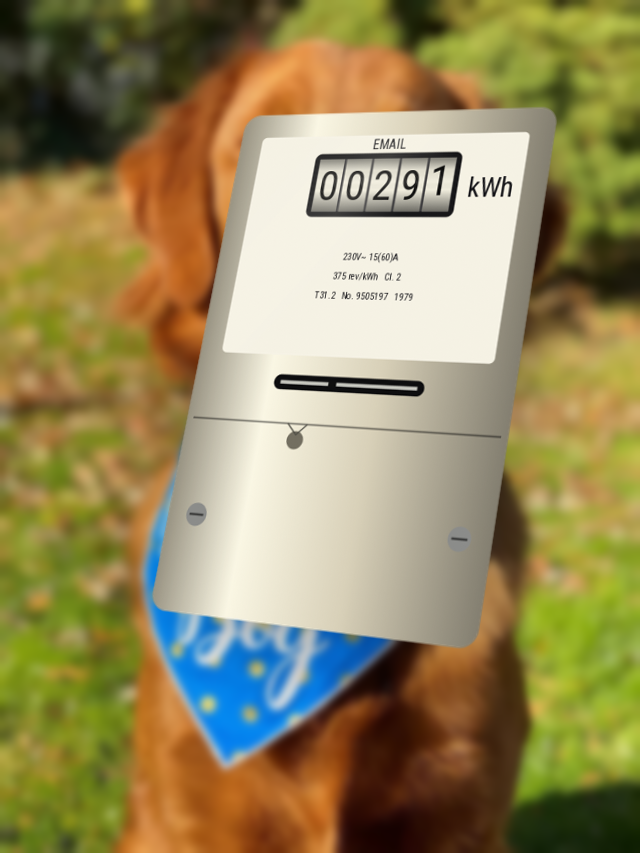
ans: 291,kWh
